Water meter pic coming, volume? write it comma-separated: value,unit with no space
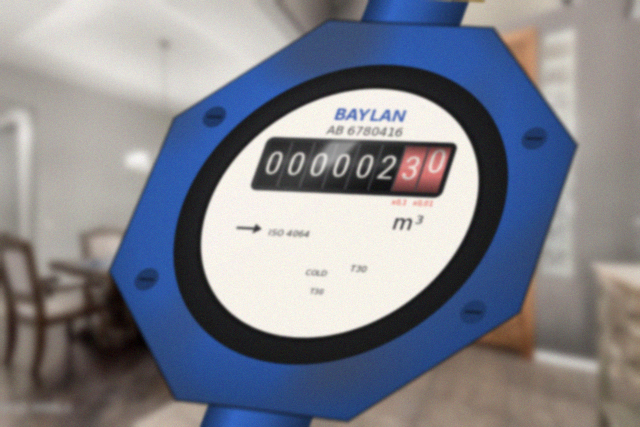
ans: 2.30,m³
